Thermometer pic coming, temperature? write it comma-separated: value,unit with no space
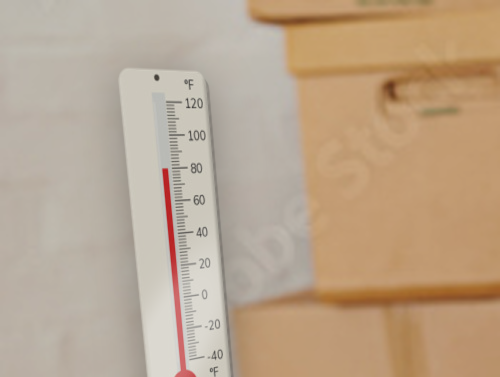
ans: 80,°F
